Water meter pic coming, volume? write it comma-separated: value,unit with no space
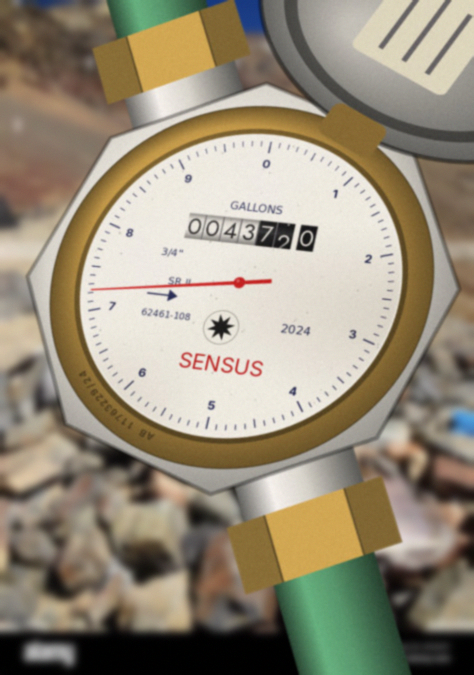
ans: 43717.2,gal
